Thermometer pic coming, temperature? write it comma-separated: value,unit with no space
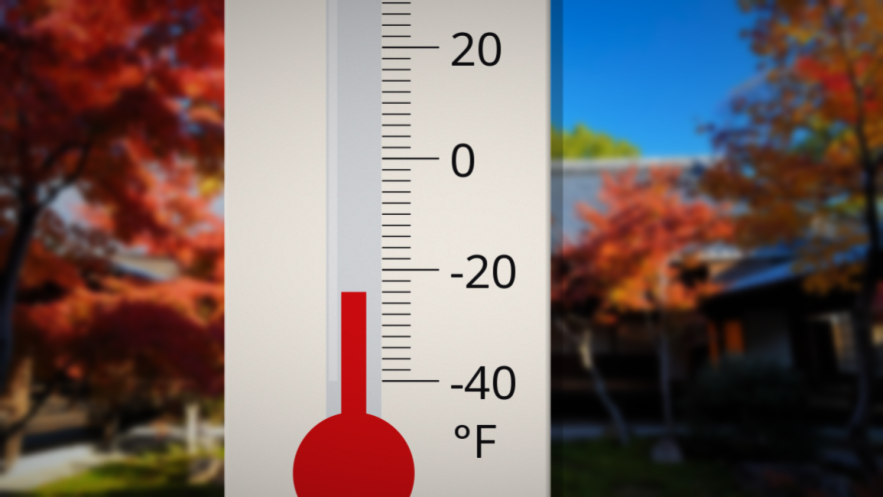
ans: -24,°F
